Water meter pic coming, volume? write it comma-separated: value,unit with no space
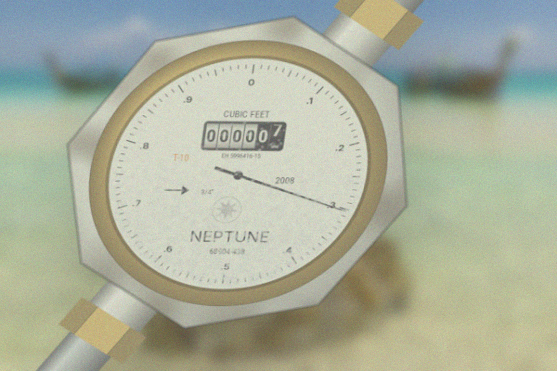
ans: 7.30,ft³
